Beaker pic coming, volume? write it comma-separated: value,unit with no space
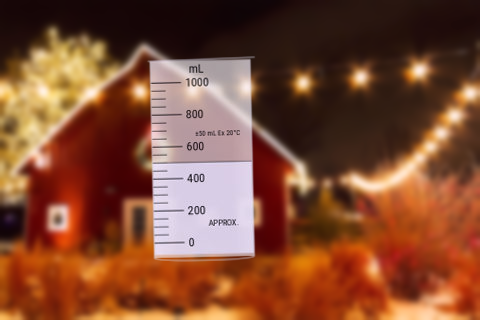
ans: 500,mL
